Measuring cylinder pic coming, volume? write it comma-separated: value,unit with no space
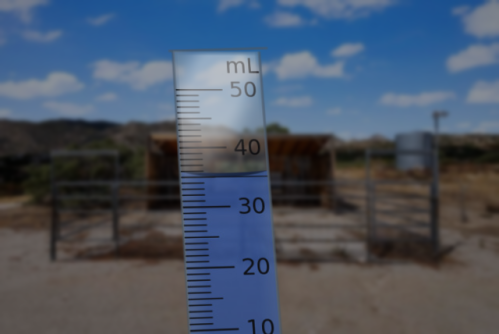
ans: 35,mL
